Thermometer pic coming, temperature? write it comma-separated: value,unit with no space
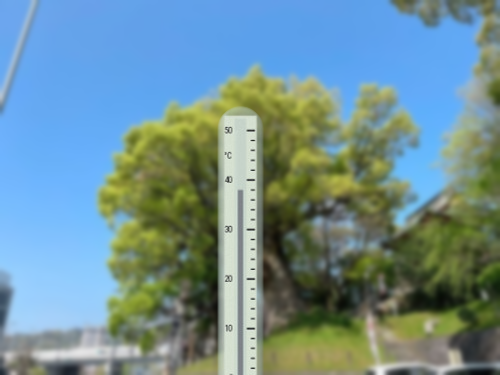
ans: 38,°C
